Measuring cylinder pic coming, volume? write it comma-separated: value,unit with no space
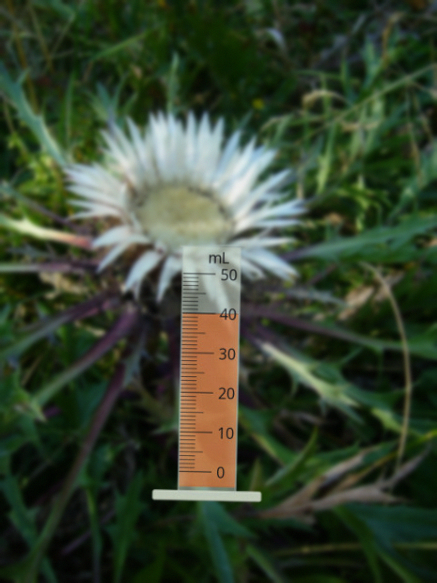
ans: 40,mL
